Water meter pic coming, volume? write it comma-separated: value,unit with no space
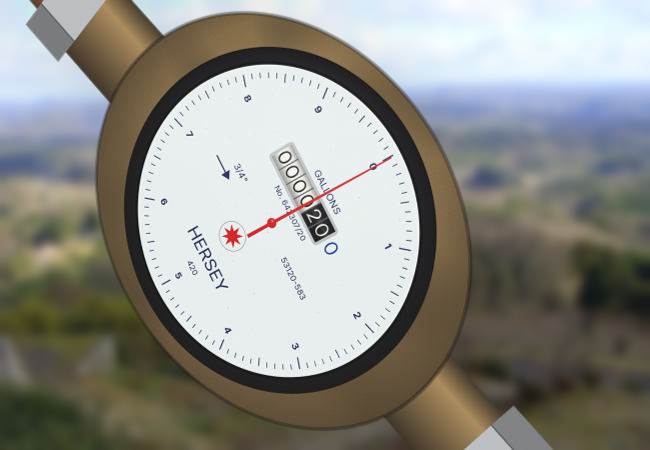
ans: 200.0,gal
